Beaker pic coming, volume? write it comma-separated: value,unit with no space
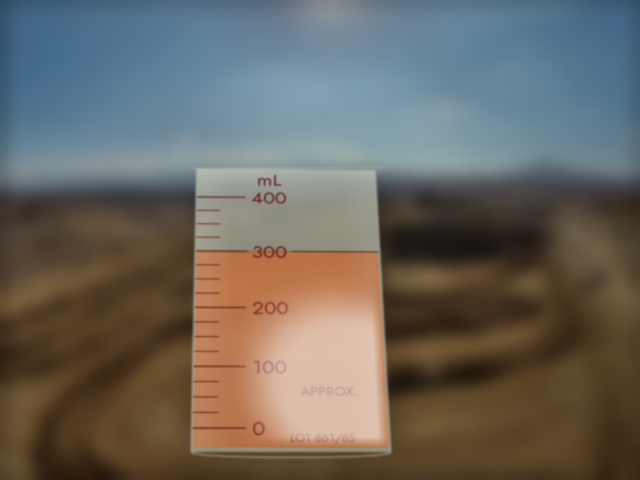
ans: 300,mL
